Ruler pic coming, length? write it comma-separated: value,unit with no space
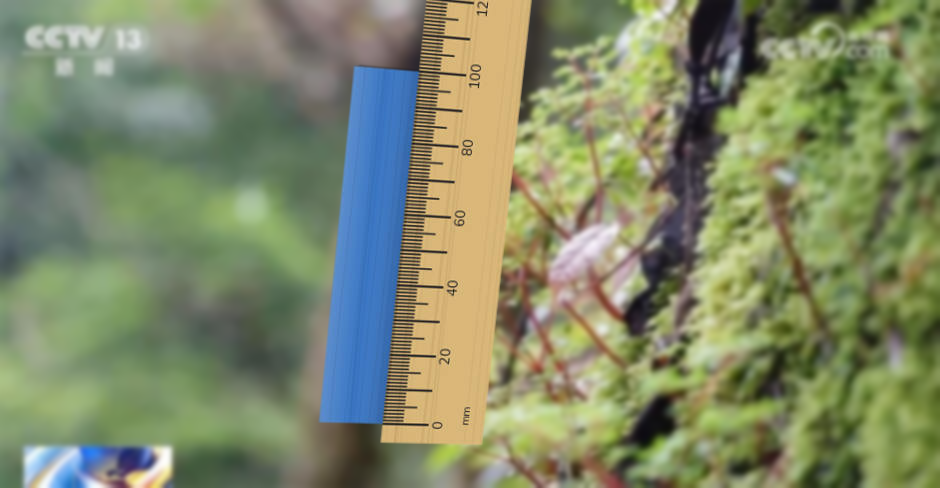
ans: 100,mm
